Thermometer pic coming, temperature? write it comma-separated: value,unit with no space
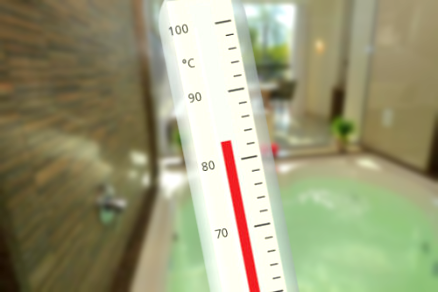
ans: 83,°C
